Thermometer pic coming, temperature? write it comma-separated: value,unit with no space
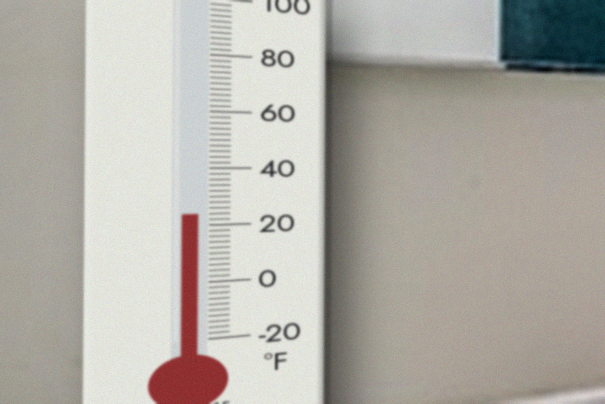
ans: 24,°F
